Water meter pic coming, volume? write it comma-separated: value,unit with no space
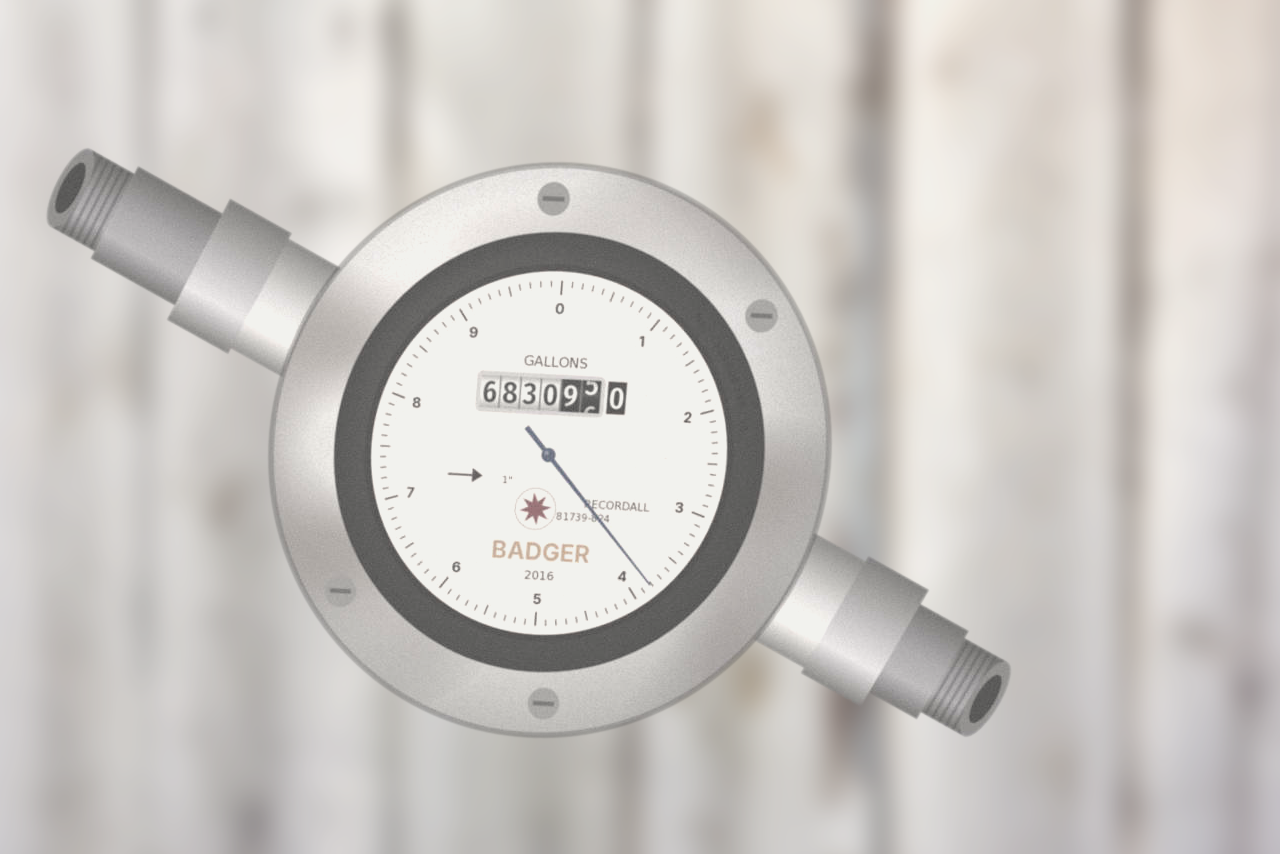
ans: 6830953.8,gal
